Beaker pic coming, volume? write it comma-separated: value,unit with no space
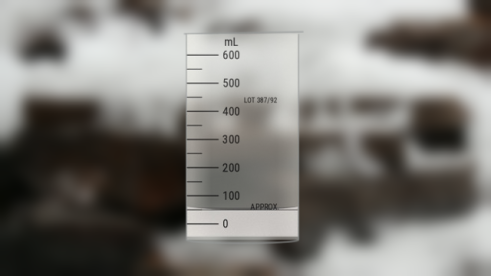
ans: 50,mL
